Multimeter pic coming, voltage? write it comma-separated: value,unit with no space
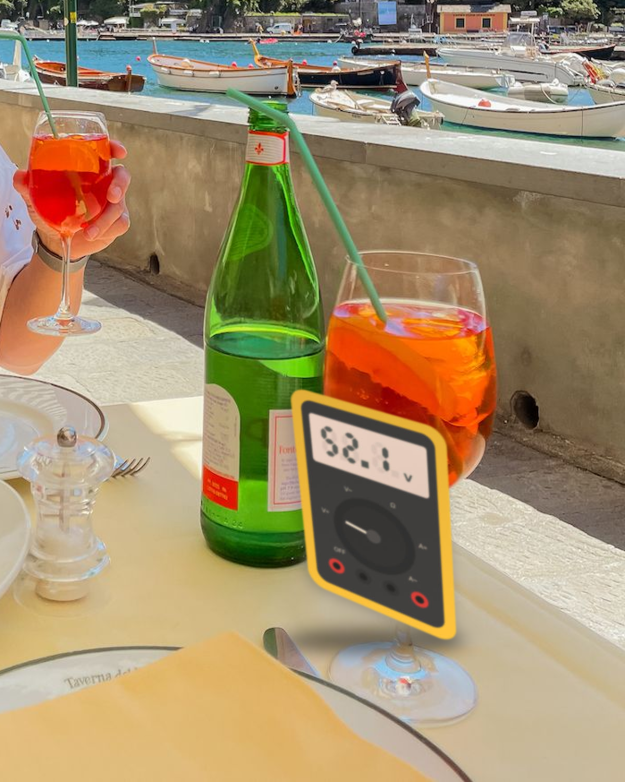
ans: 52.1,V
